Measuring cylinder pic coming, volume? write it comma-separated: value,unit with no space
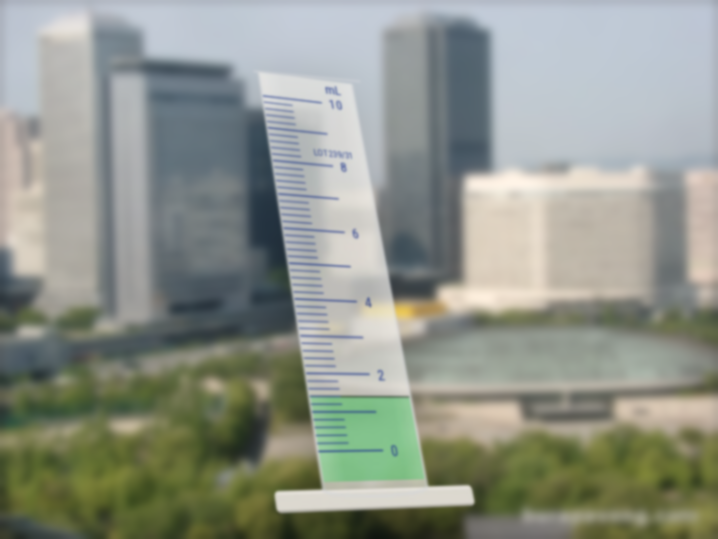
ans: 1.4,mL
